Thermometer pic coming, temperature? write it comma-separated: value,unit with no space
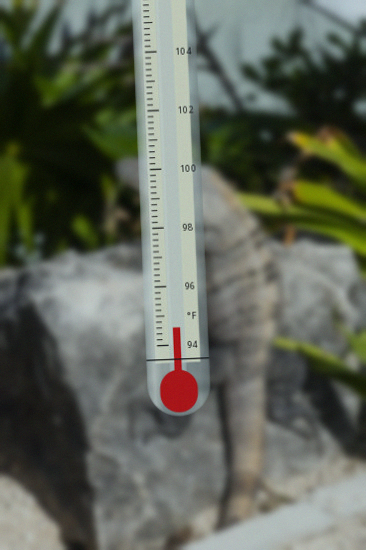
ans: 94.6,°F
